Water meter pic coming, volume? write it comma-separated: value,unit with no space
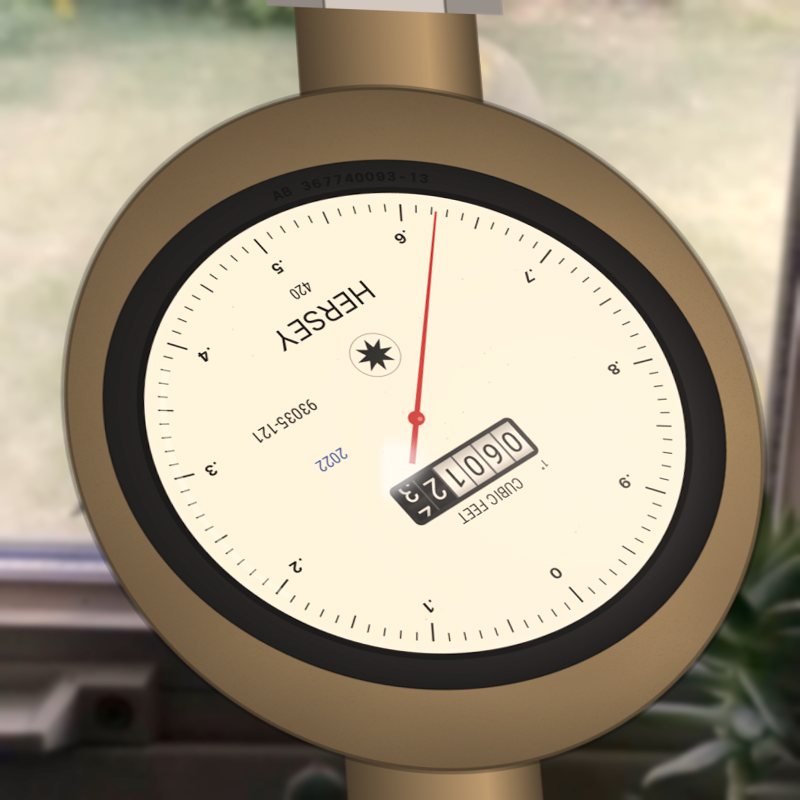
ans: 60122.62,ft³
